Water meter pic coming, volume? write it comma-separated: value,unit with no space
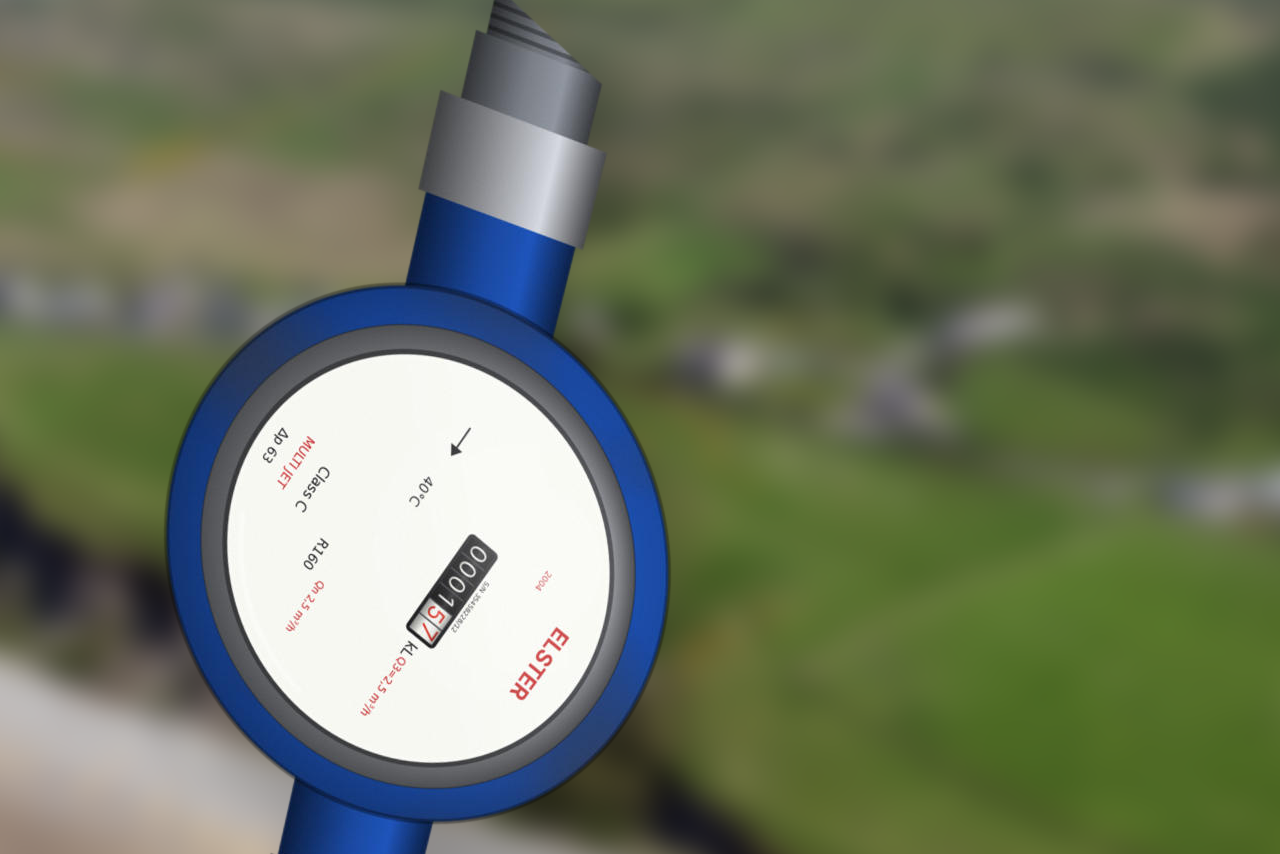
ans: 1.57,kL
